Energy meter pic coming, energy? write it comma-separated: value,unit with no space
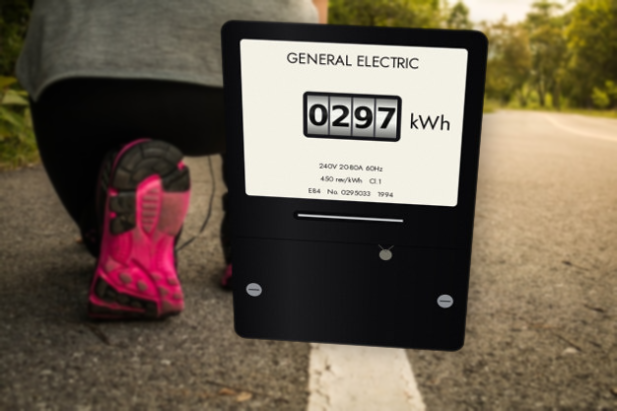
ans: 297,kWh
